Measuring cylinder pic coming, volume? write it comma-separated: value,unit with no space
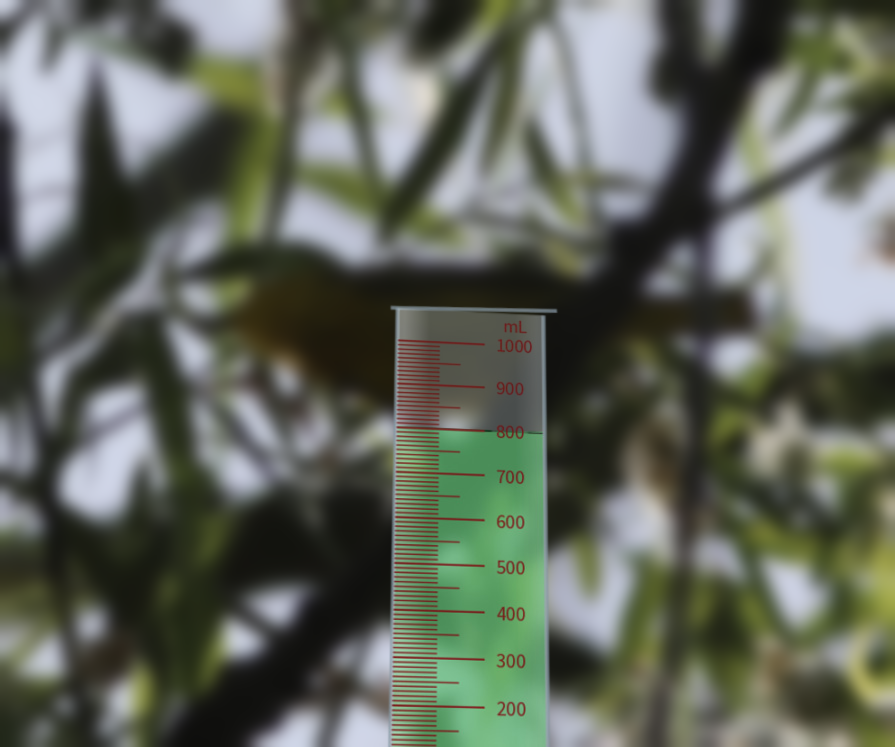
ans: 800,mL
